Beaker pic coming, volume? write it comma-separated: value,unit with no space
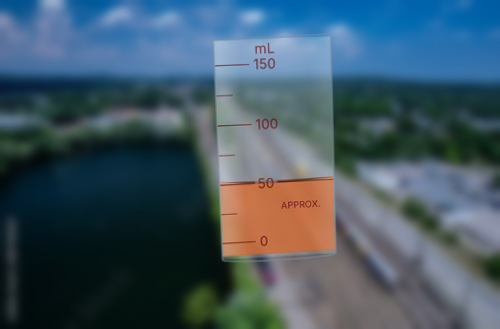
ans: 50,mL
